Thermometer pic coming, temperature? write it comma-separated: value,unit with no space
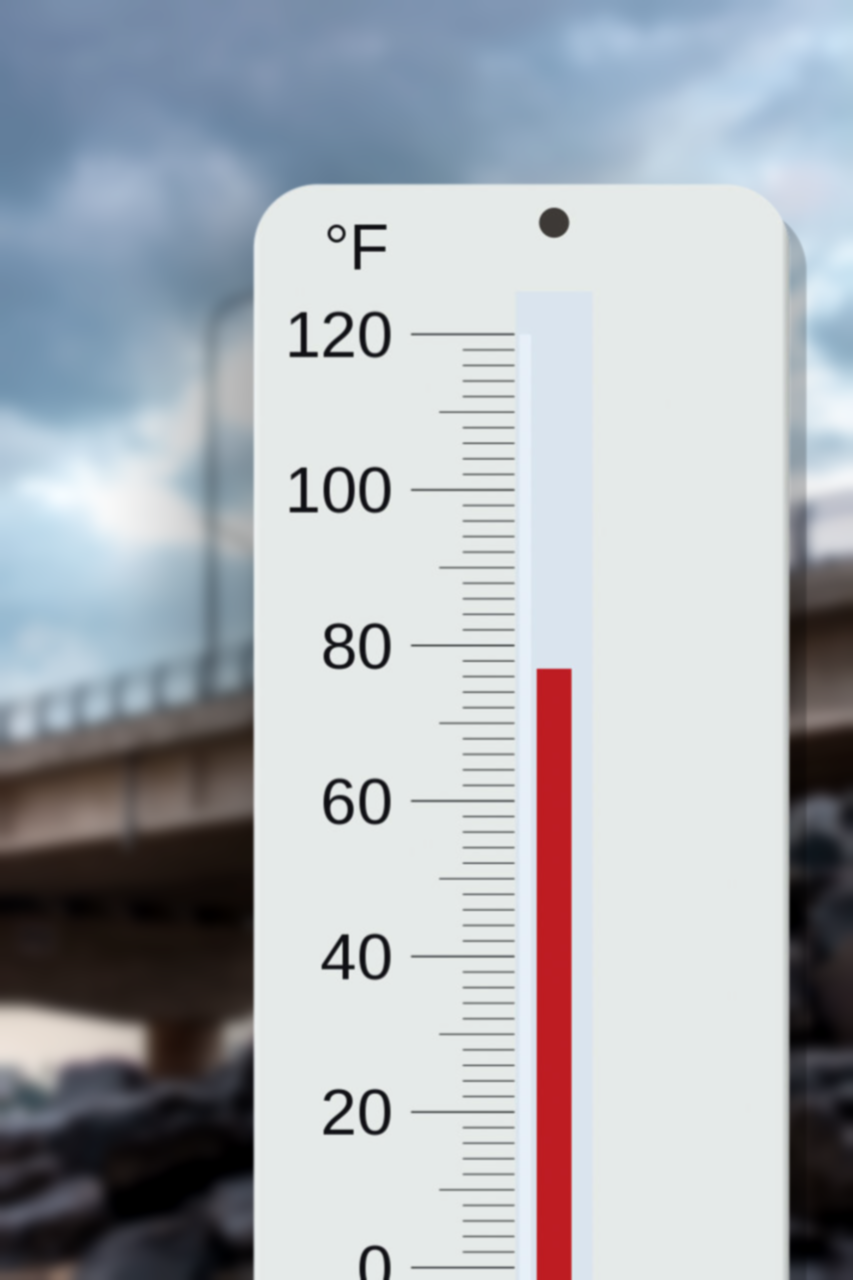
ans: 77,°F
